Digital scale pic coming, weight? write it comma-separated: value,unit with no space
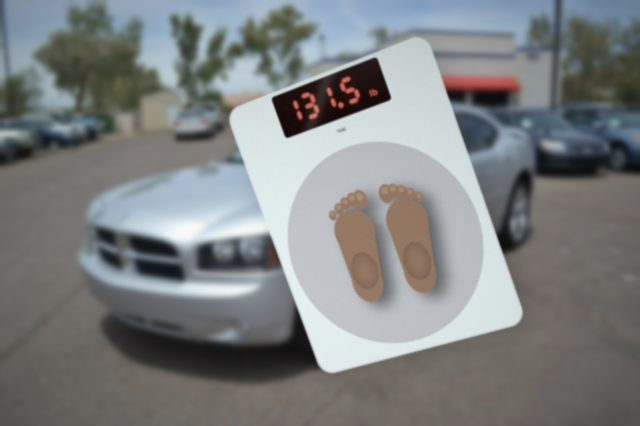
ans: 131.5,lb
